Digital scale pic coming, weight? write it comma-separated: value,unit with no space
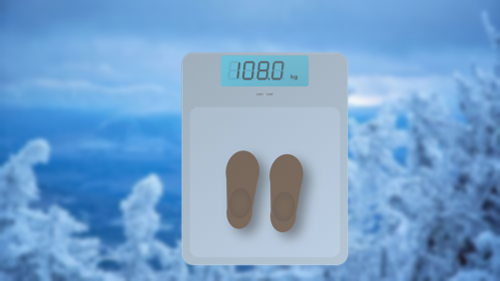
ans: 108.0,kg
